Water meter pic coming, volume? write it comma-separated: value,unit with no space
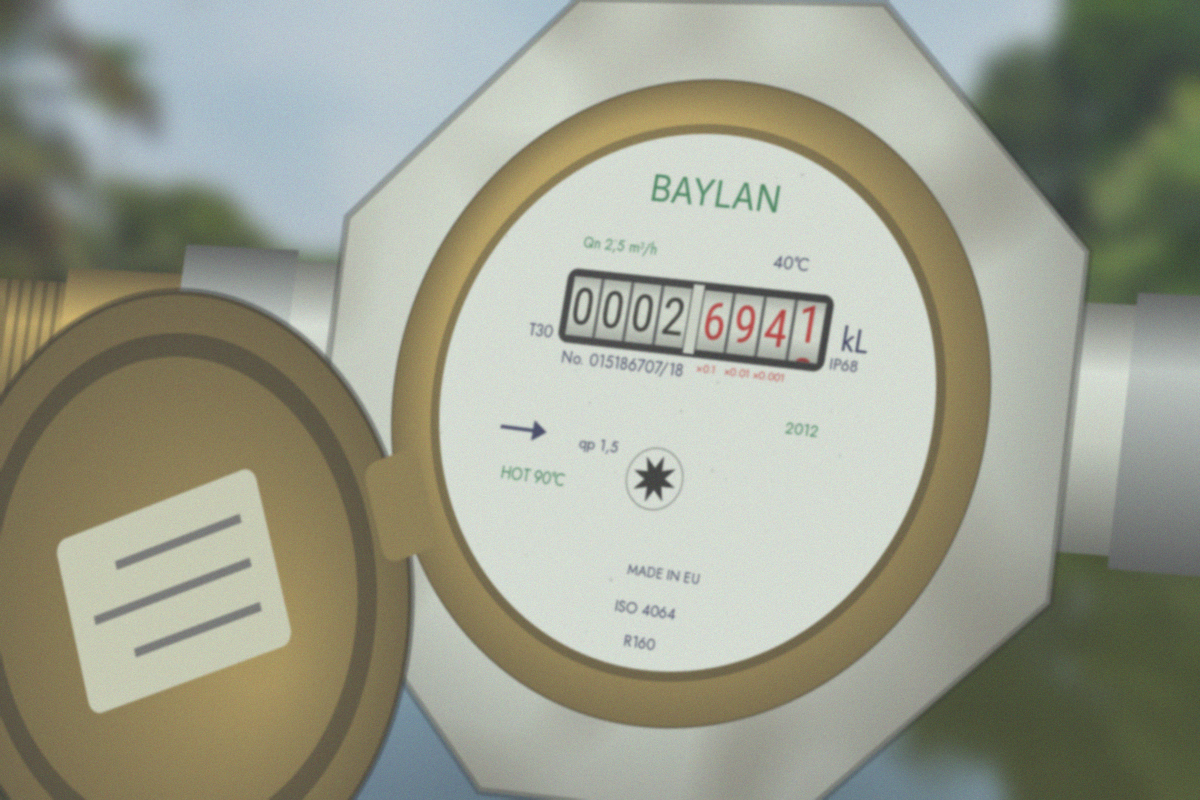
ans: 2.6941,kL
